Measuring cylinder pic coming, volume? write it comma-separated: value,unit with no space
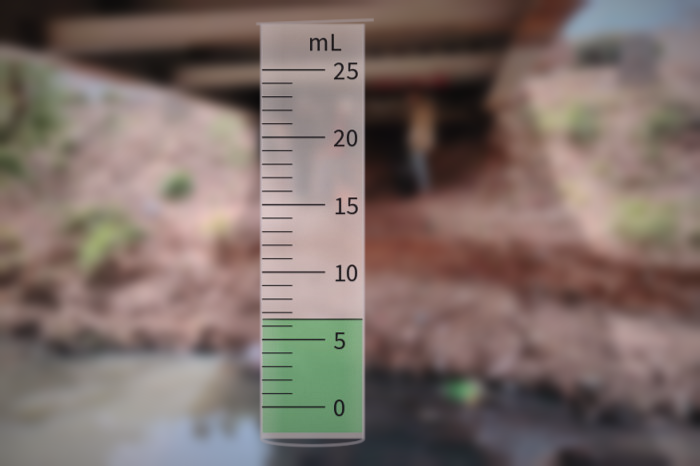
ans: 6.5,mL
